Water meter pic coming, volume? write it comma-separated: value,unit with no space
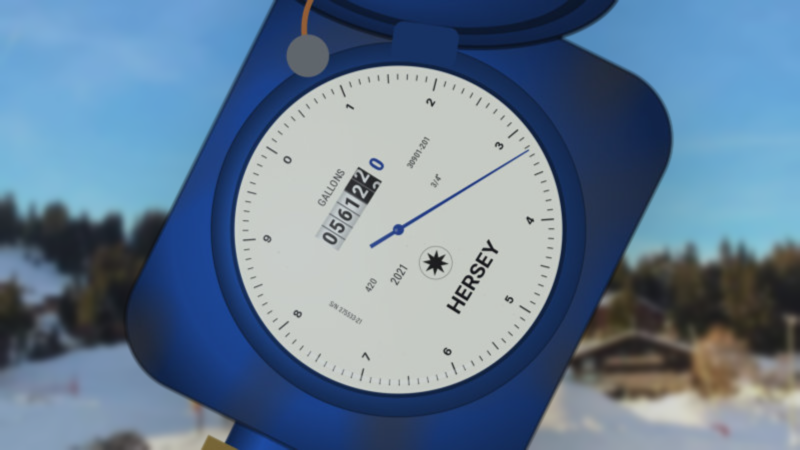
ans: 561223.2,gal
